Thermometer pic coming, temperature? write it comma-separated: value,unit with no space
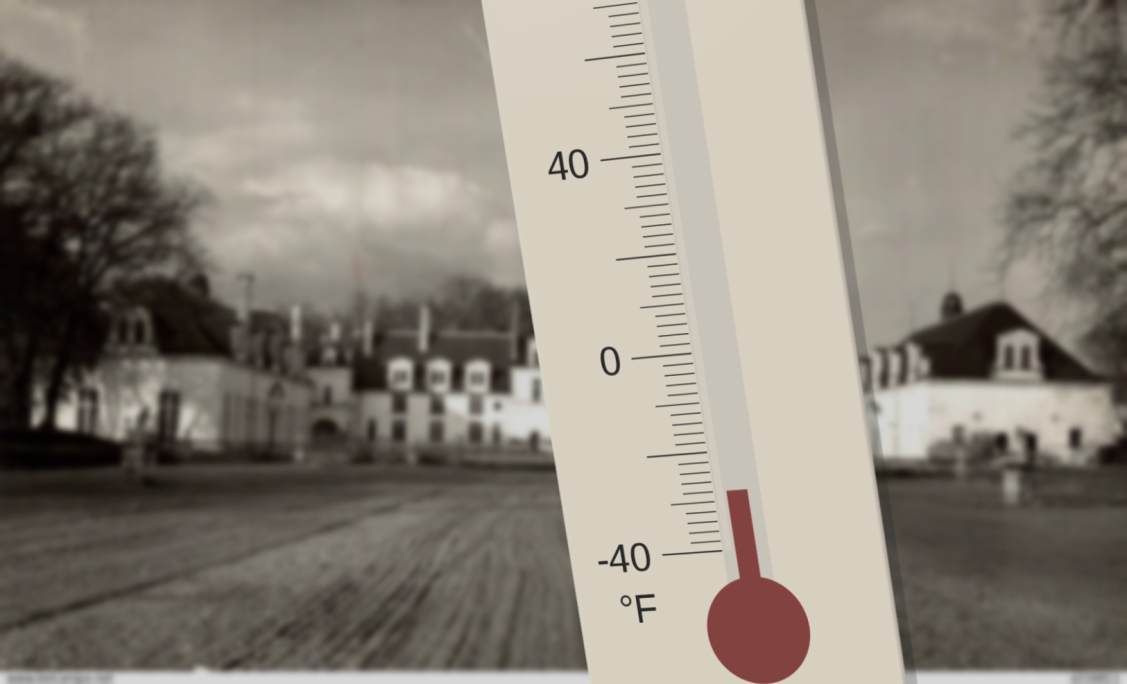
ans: -28,°F
